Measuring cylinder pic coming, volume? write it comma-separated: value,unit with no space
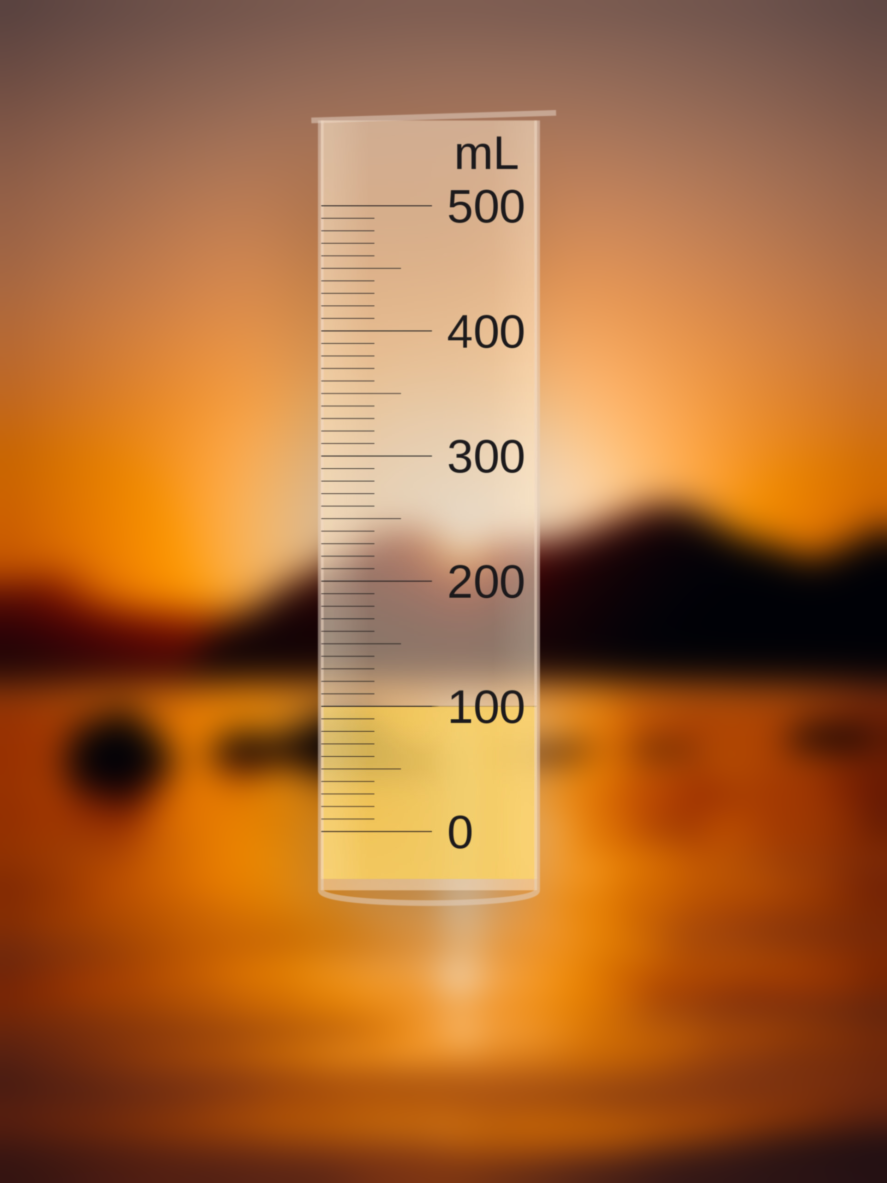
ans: 100,mL
